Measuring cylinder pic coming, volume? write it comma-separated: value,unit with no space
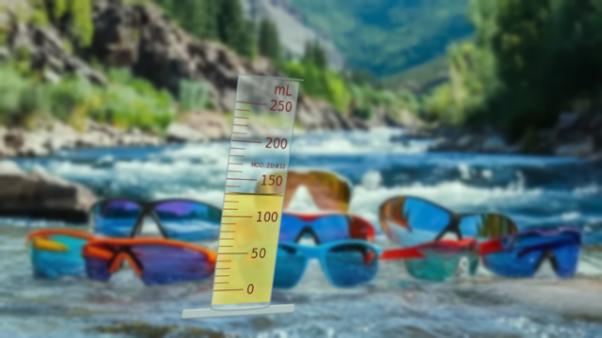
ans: 130,mL
